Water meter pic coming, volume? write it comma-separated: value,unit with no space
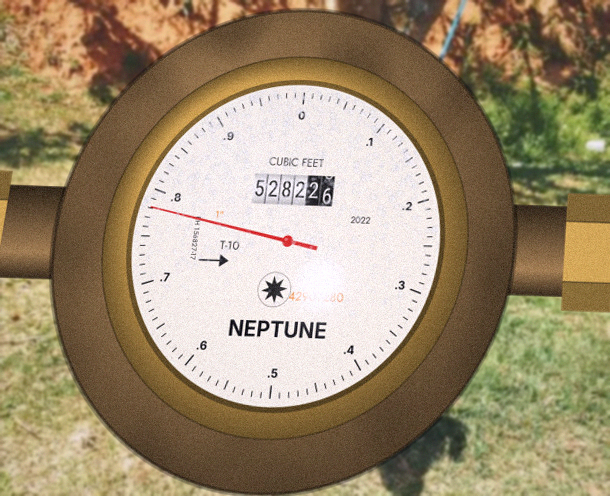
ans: 528225.78,ft³
